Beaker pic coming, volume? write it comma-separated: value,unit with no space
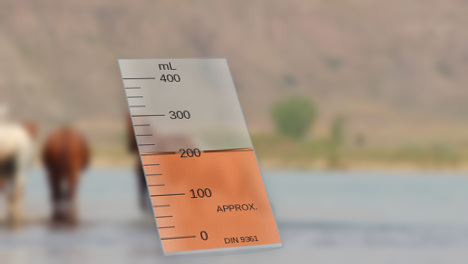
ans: 200,mL
